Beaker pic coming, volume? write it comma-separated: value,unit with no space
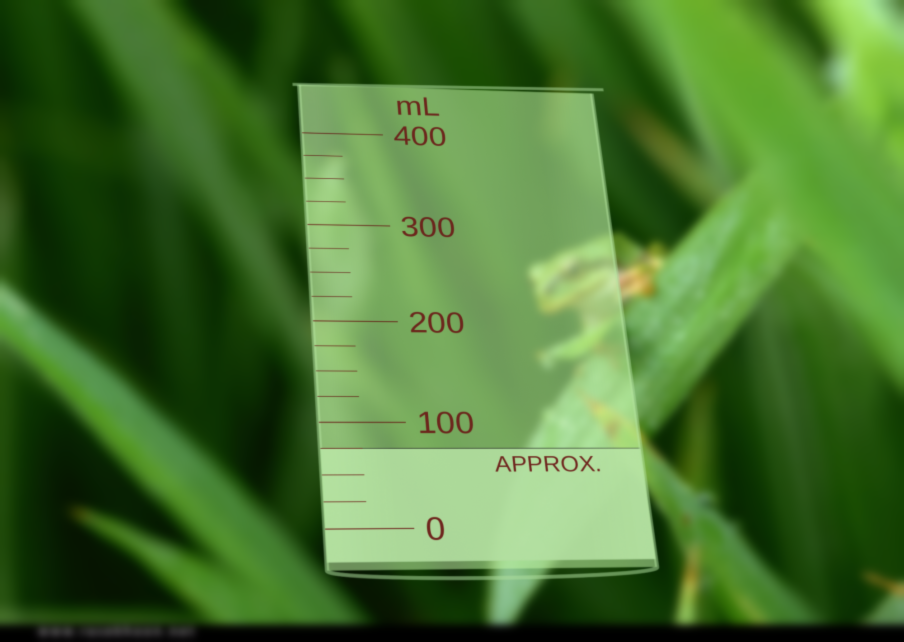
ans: 75,mL
